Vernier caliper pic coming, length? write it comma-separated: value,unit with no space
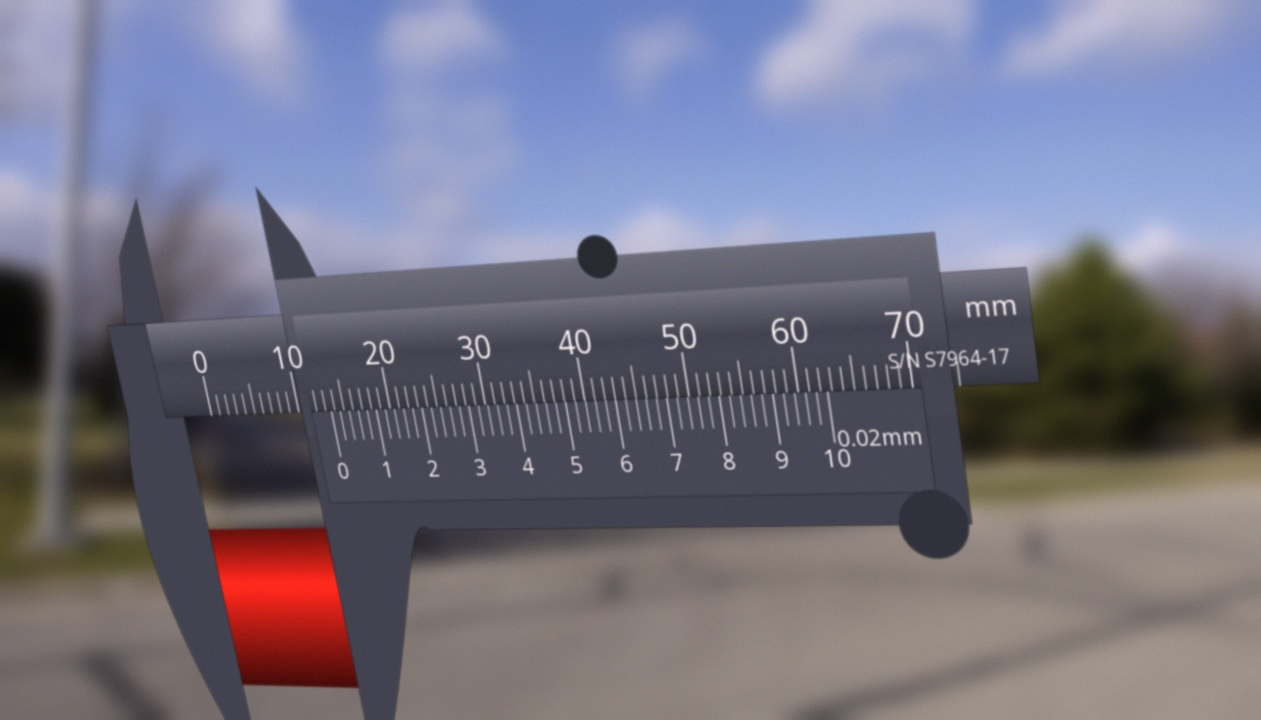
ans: 13.6,mm
